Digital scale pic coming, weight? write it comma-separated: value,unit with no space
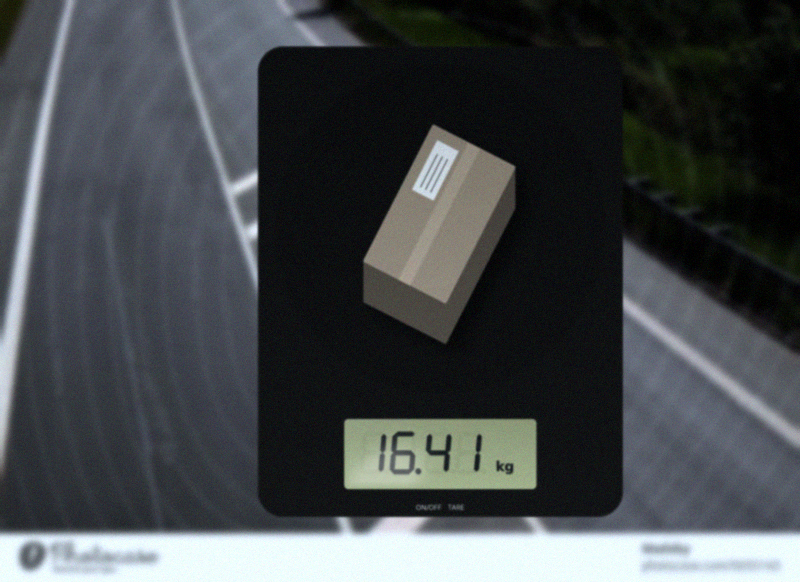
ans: 16.41,kg
